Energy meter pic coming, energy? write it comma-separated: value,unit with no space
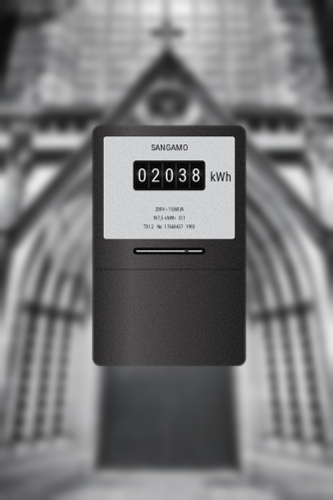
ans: 2038,kWh
